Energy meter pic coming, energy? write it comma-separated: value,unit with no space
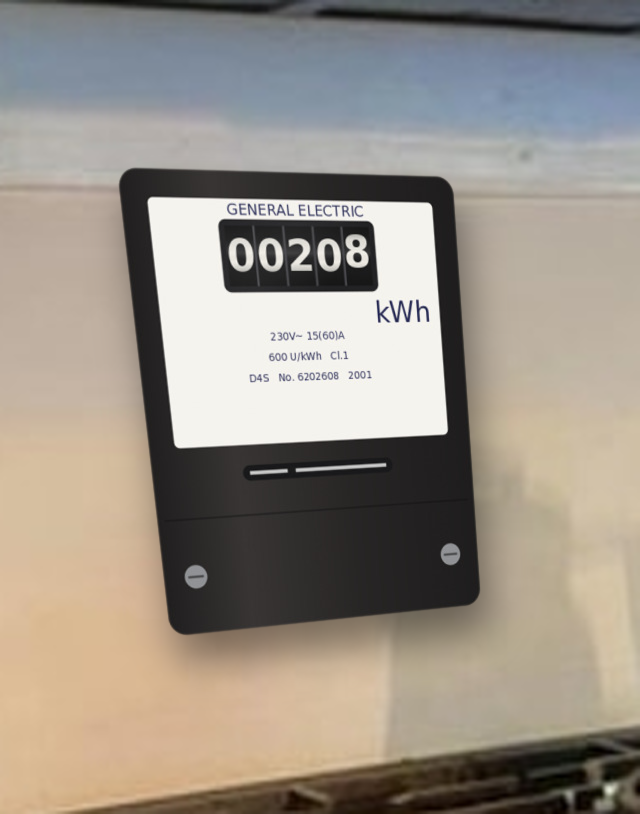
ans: 208,kWh
